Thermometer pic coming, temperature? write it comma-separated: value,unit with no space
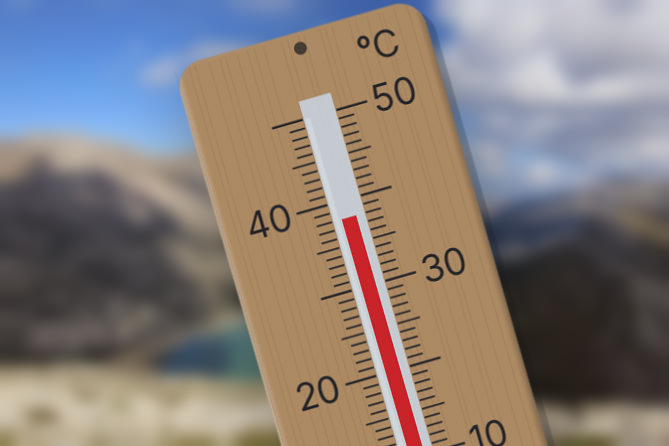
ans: 38,°C
